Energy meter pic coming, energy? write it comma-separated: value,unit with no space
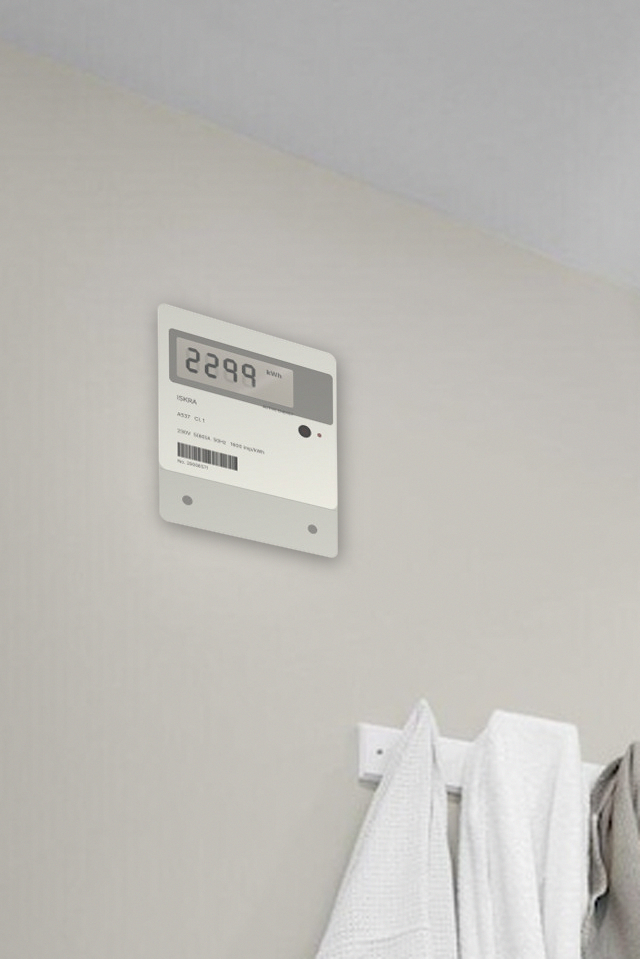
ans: 2299,kWh
